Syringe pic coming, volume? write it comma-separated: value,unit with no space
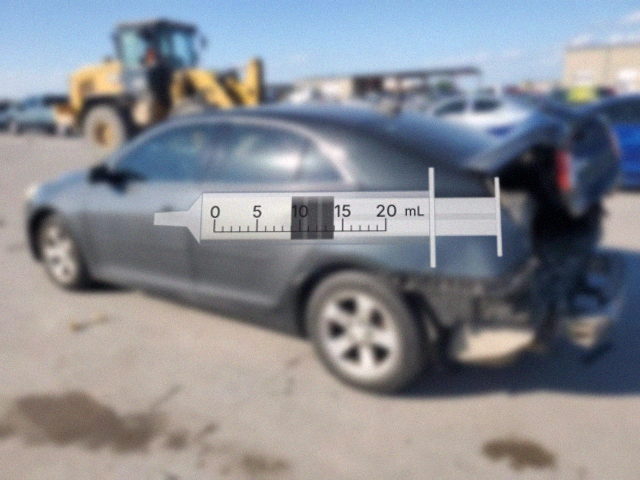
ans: 9,mL
